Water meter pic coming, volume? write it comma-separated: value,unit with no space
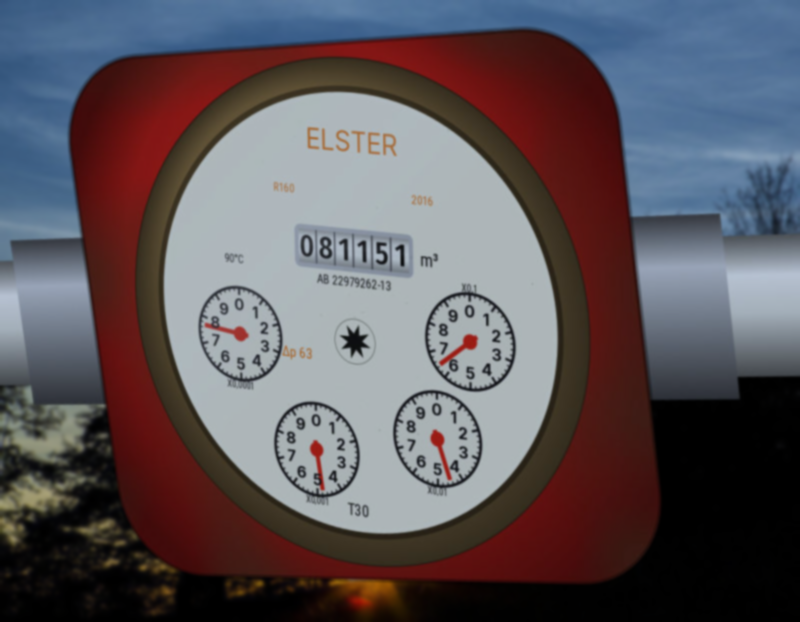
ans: 81151.6447,m³
